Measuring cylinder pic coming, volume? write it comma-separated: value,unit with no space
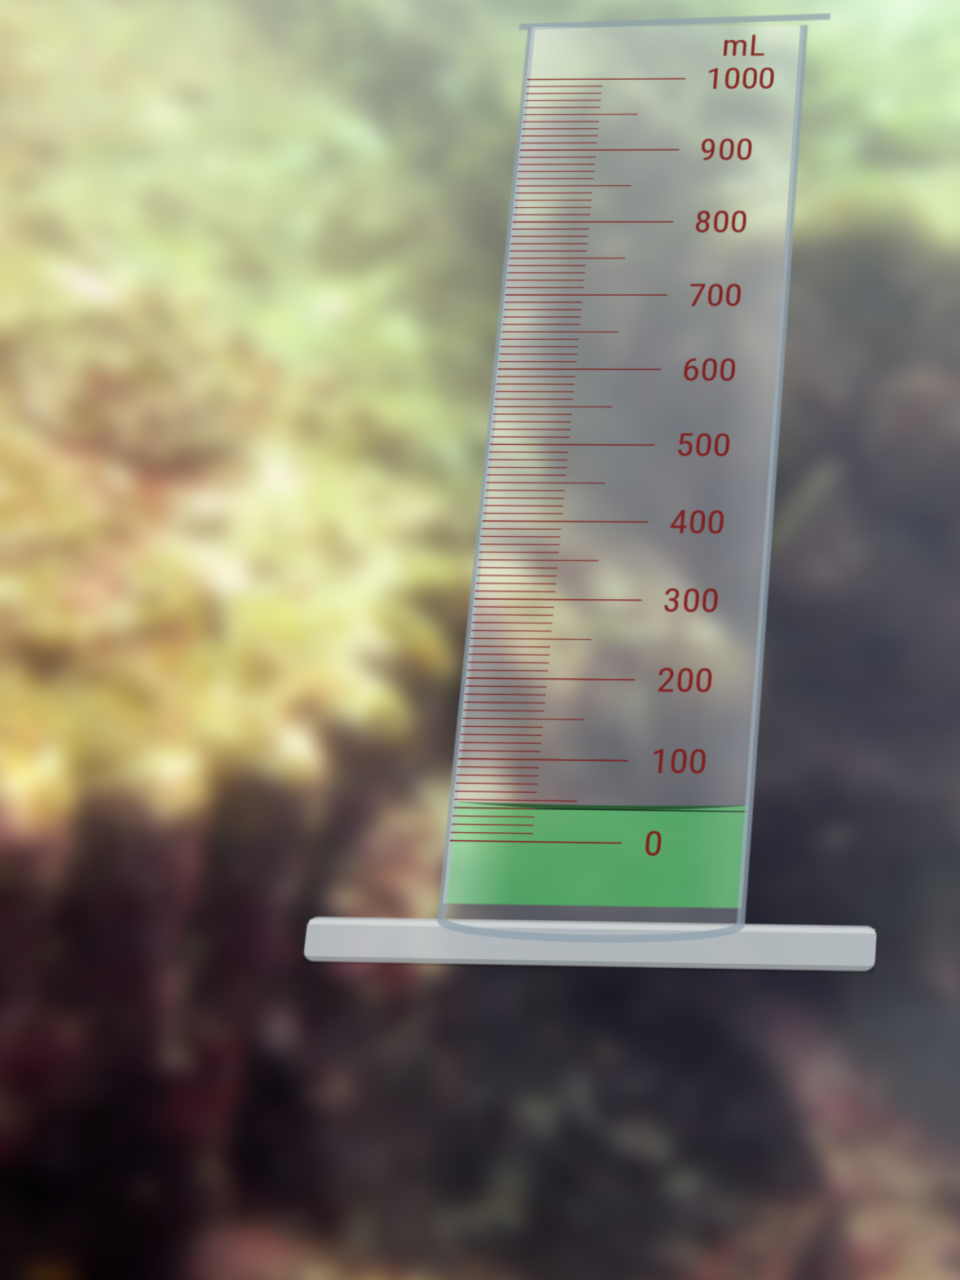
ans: 40,mL
